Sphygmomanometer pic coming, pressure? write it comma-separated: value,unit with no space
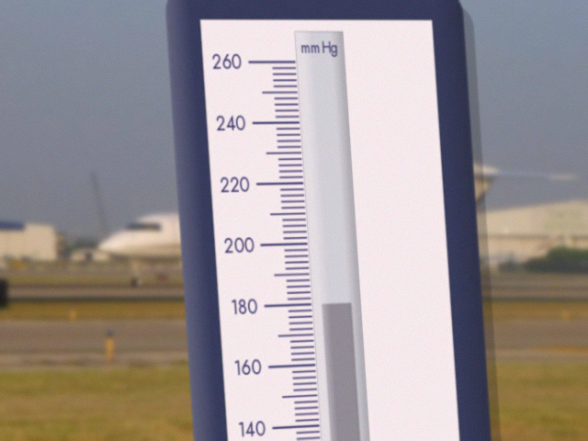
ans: 180,mmHg
